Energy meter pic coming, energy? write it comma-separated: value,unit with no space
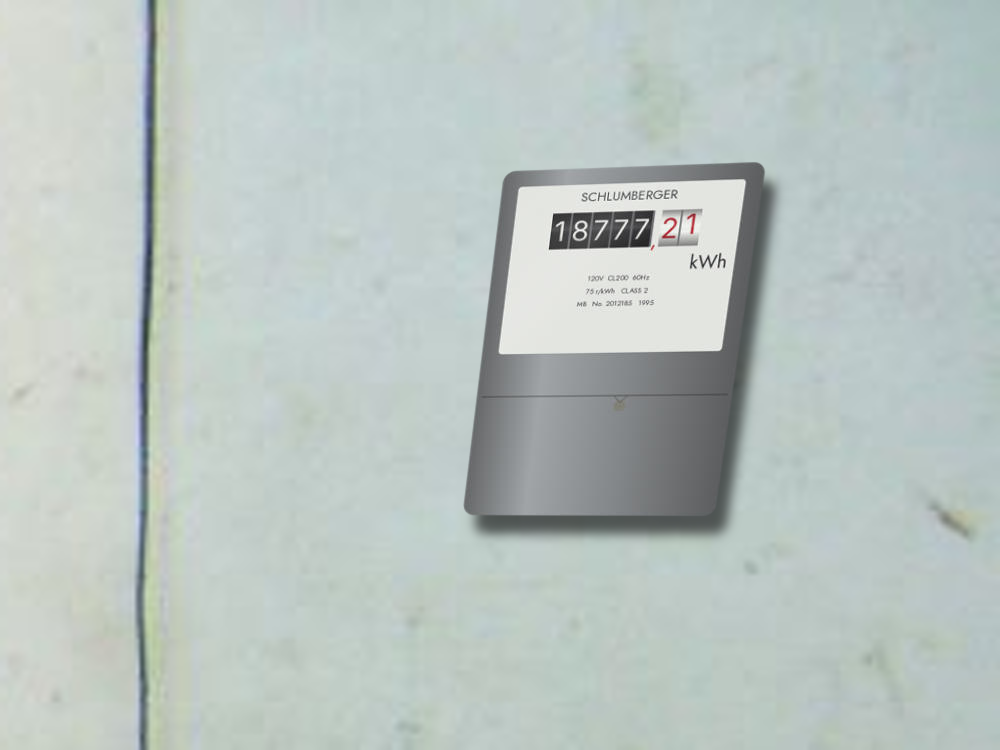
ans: 18777.21,kWh
